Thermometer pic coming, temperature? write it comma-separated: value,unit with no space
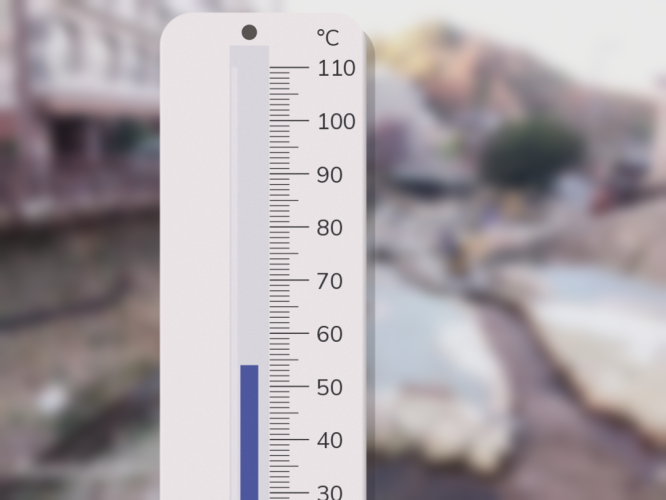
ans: 54,°C
